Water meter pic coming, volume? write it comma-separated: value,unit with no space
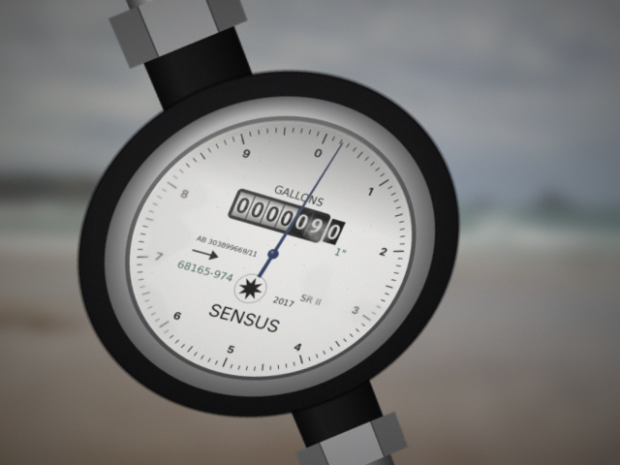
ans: 90.2,gal
